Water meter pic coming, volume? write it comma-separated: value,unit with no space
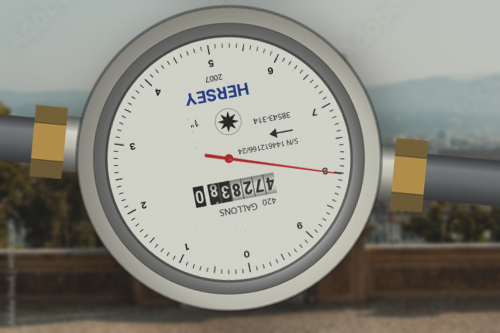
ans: 4728378.0,gal
